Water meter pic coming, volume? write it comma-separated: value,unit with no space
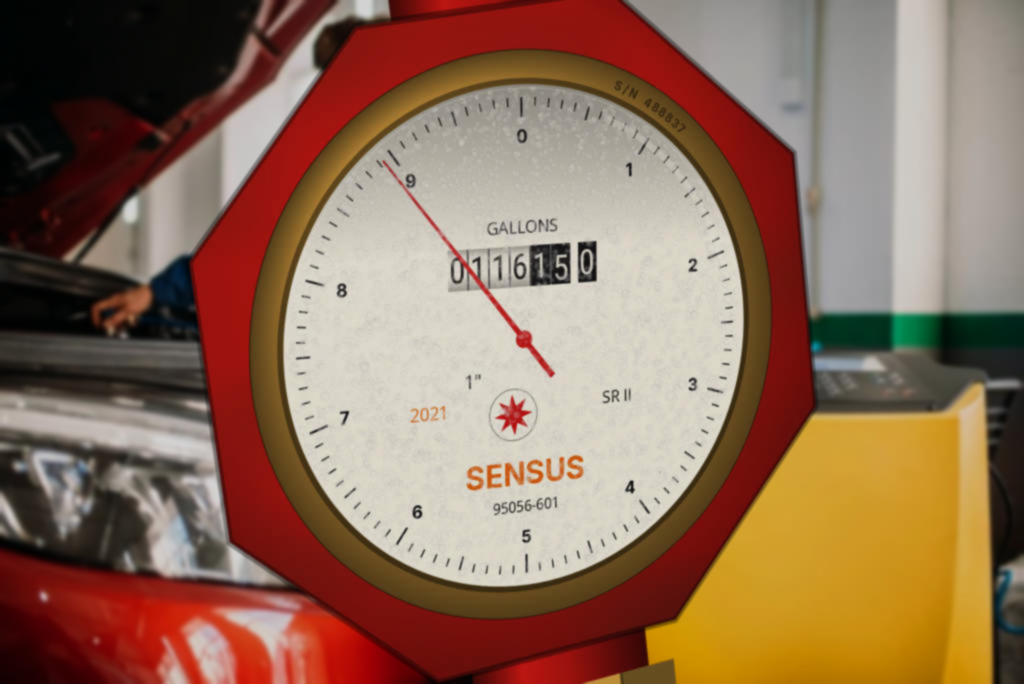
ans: 116148.9,gal
